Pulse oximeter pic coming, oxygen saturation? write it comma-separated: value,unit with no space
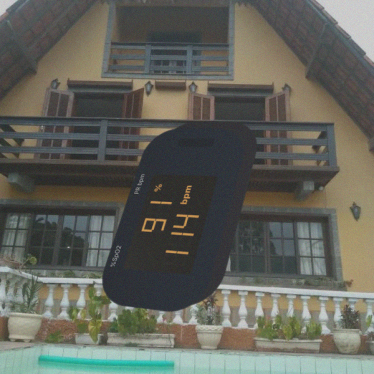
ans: 91,%
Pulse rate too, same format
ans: 114,bpm
